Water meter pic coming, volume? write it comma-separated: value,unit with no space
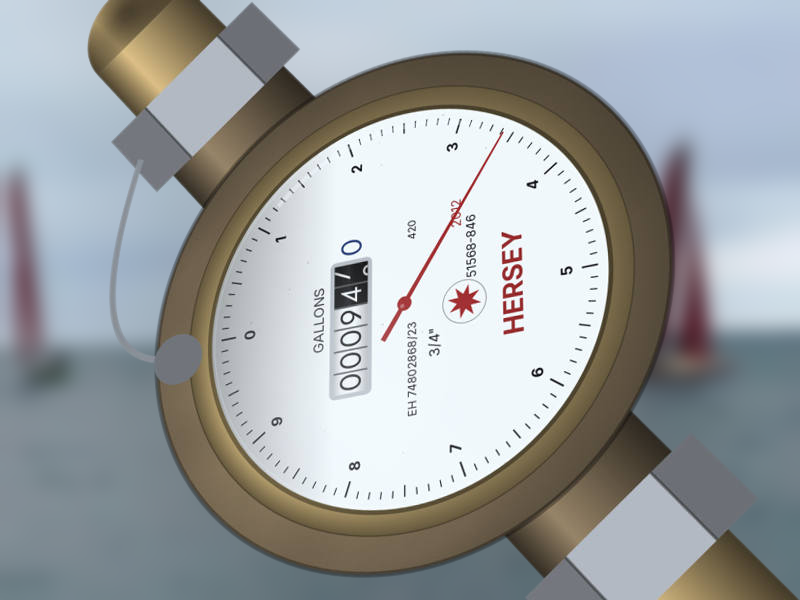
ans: 9473.4,gal
